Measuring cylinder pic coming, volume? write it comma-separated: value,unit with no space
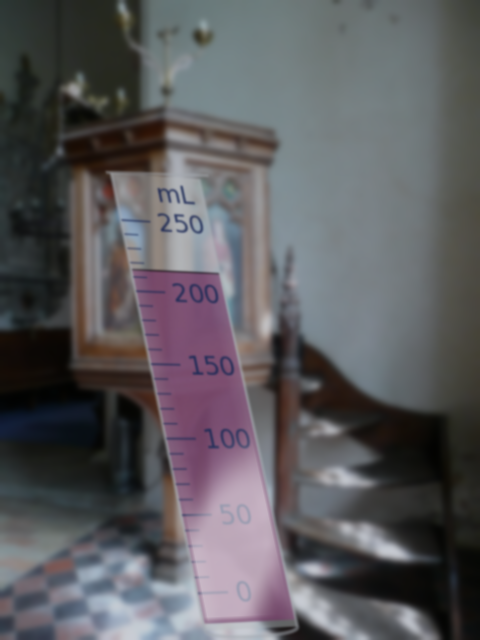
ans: 215,mL
